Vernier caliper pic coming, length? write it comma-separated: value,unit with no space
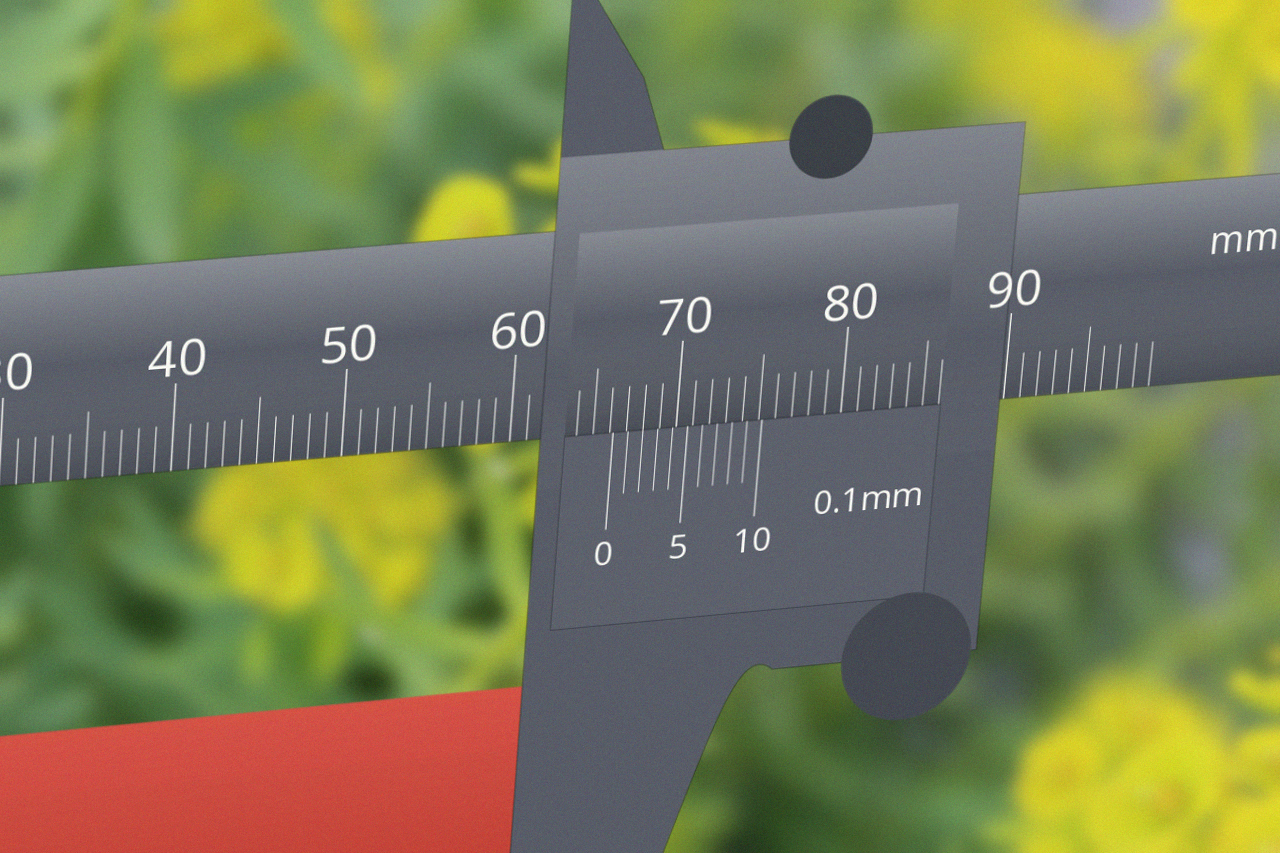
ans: 66.2,mm
